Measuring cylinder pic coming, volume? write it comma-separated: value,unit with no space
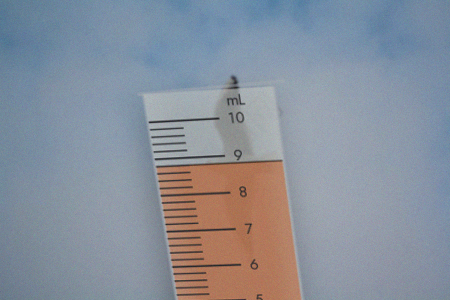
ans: 8.8,mL
